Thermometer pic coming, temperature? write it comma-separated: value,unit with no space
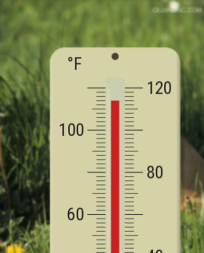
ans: 114,°F
